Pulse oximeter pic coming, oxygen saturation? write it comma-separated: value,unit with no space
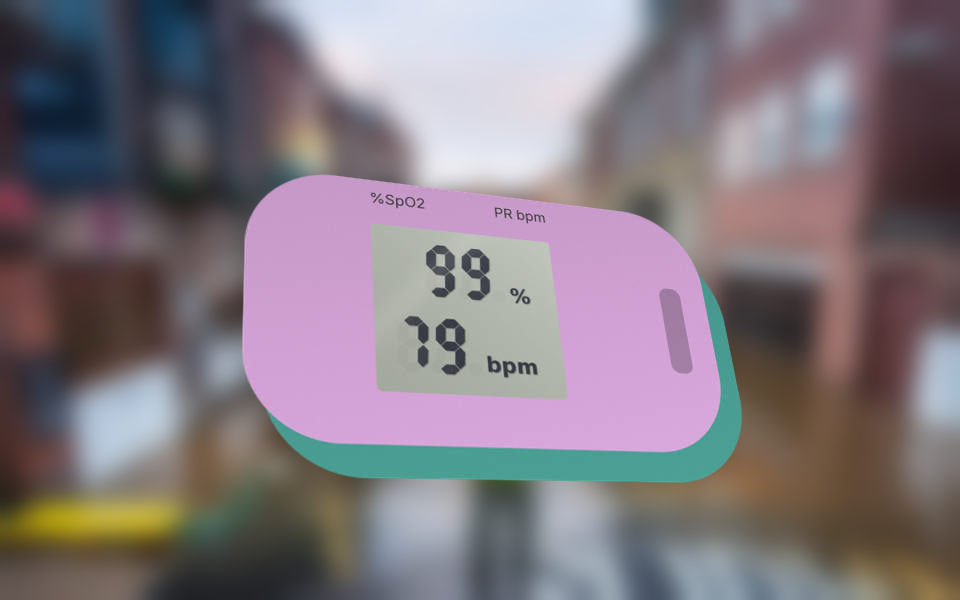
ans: 99,%
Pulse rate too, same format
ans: 79,bpm
